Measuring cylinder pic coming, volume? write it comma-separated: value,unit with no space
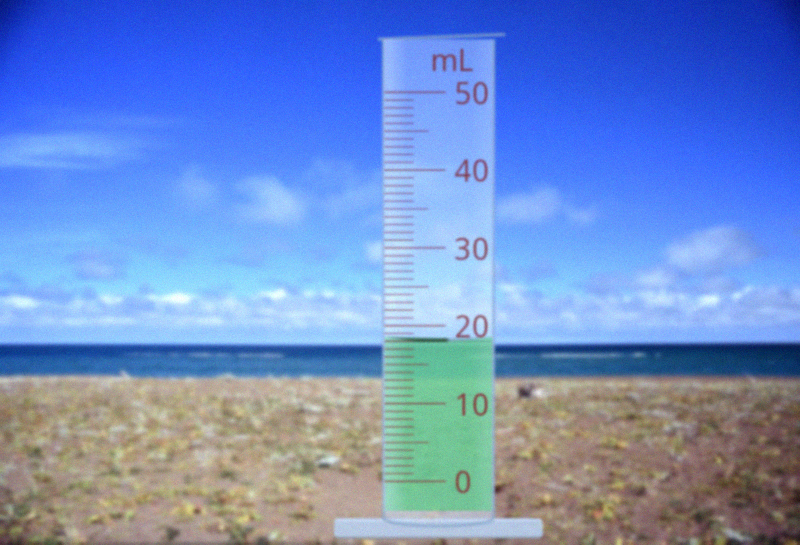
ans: 18,mL
